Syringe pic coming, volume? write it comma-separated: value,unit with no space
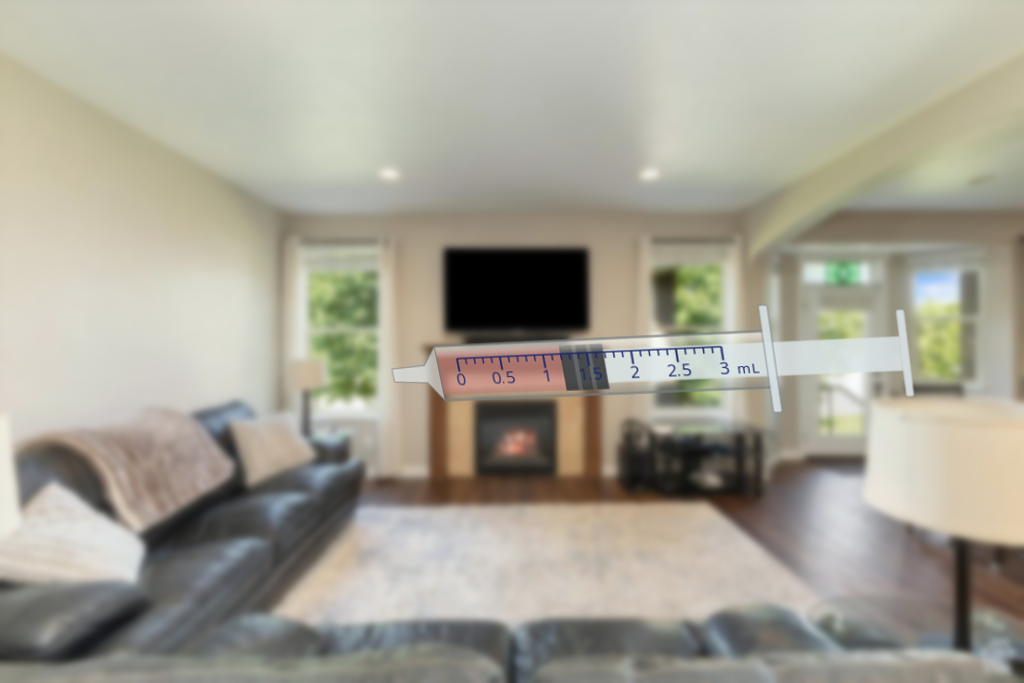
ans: 1.2,mL
